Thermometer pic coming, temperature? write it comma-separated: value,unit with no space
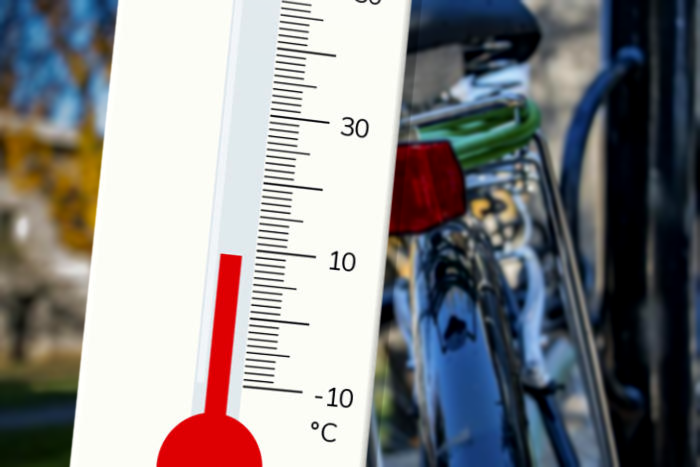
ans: 9,°C
